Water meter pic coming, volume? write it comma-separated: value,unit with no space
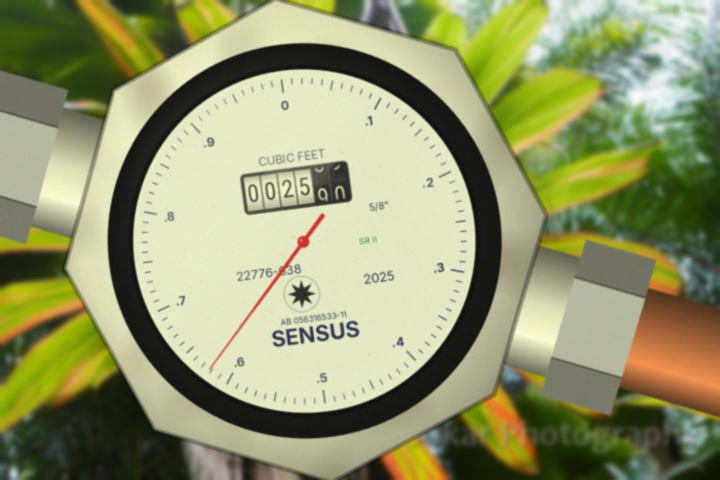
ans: 2589.62,ft³
